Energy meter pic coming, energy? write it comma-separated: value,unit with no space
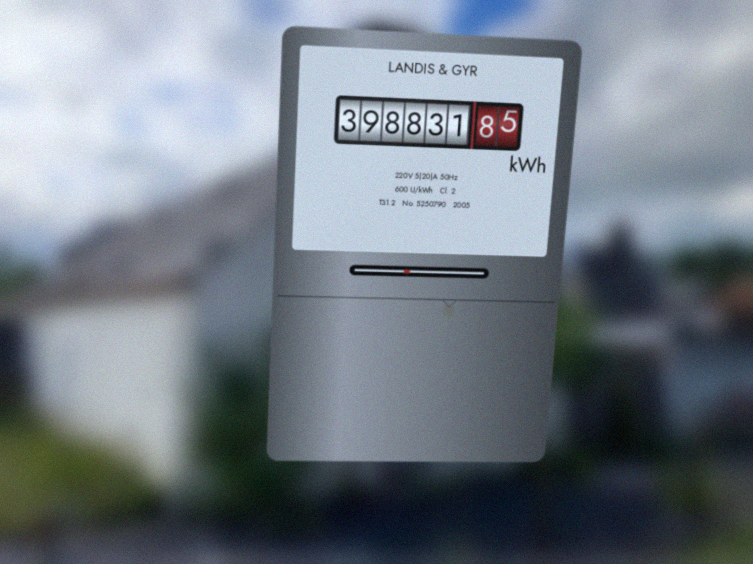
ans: 398831.85,kWh
